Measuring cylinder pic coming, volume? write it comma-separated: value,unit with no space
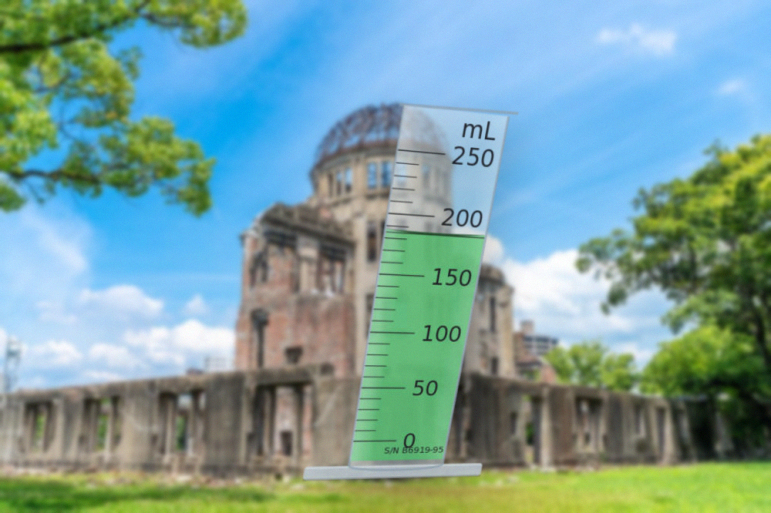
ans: 185,mL
